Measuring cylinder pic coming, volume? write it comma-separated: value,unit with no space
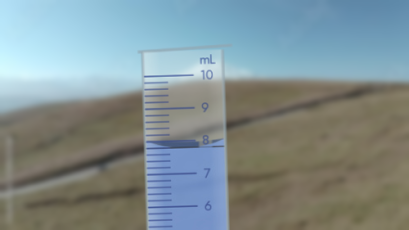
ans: 7.8,mL
